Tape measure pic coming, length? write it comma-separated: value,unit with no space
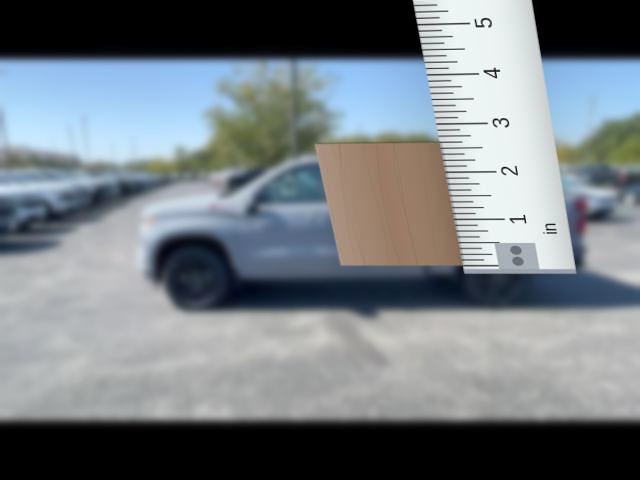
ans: 2.625,in
